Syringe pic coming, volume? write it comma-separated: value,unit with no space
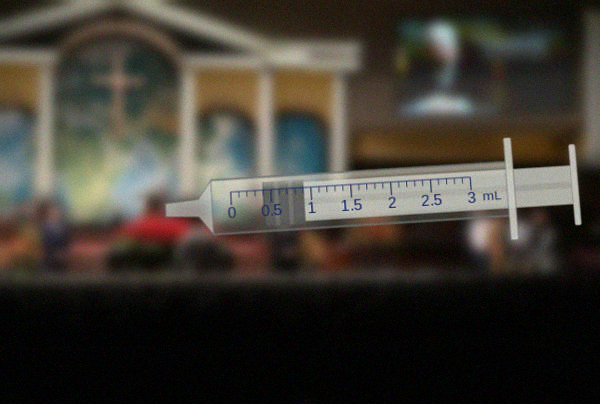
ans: 0.4,mL
